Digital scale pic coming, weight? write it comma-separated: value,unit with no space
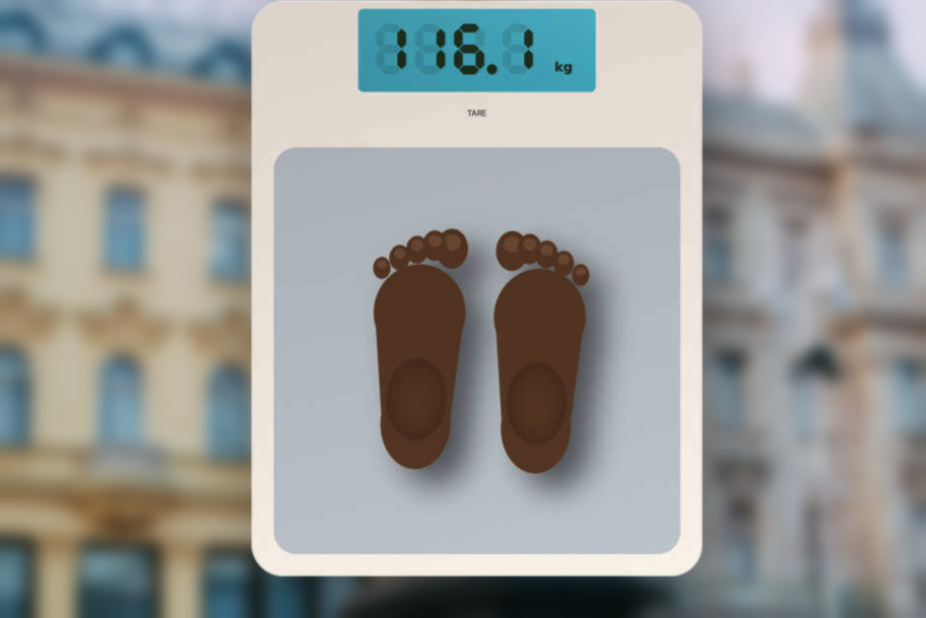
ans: 116.1,kg
